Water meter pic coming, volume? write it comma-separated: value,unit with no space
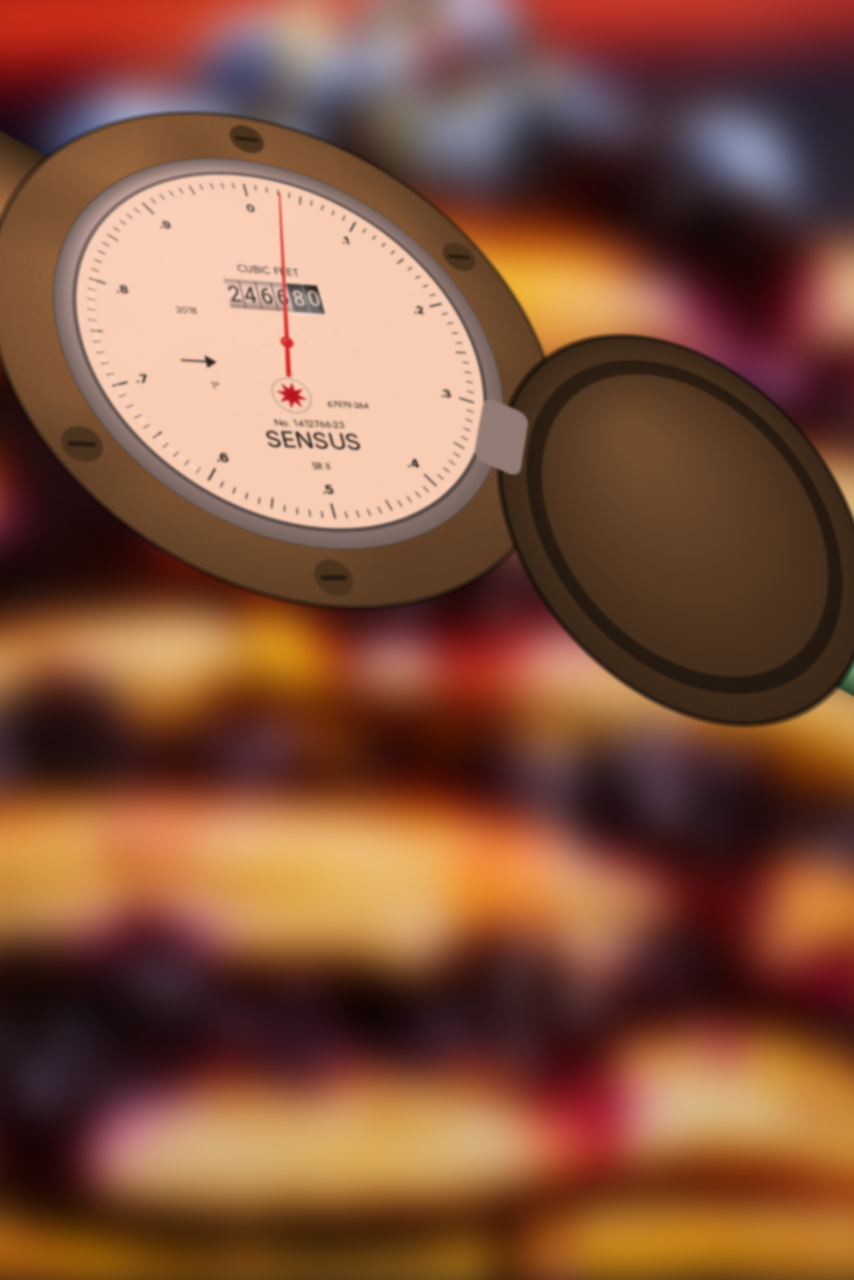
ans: 246680.03,ft³
